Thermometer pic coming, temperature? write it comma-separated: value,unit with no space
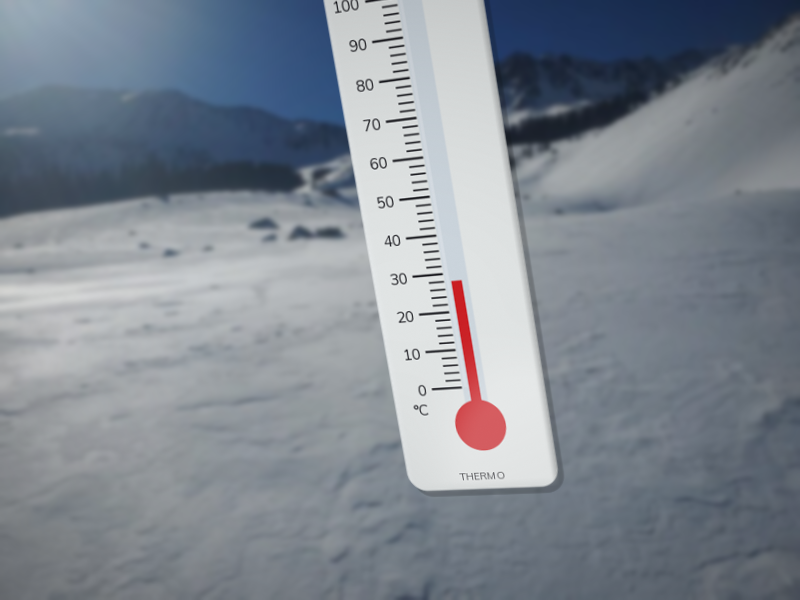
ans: 28,°C
